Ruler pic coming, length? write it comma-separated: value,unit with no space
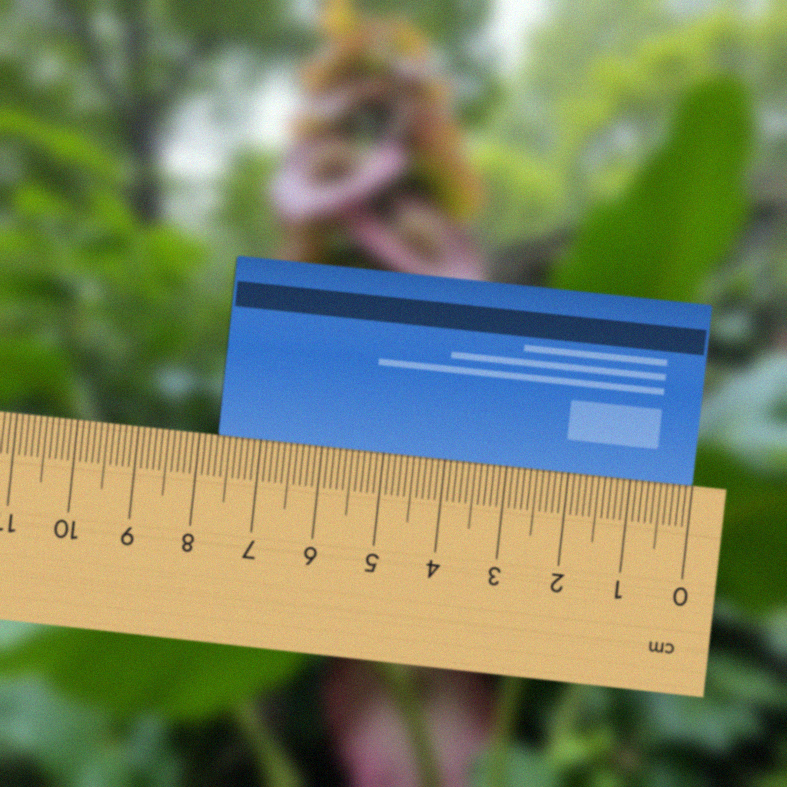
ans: 7.7,cm
